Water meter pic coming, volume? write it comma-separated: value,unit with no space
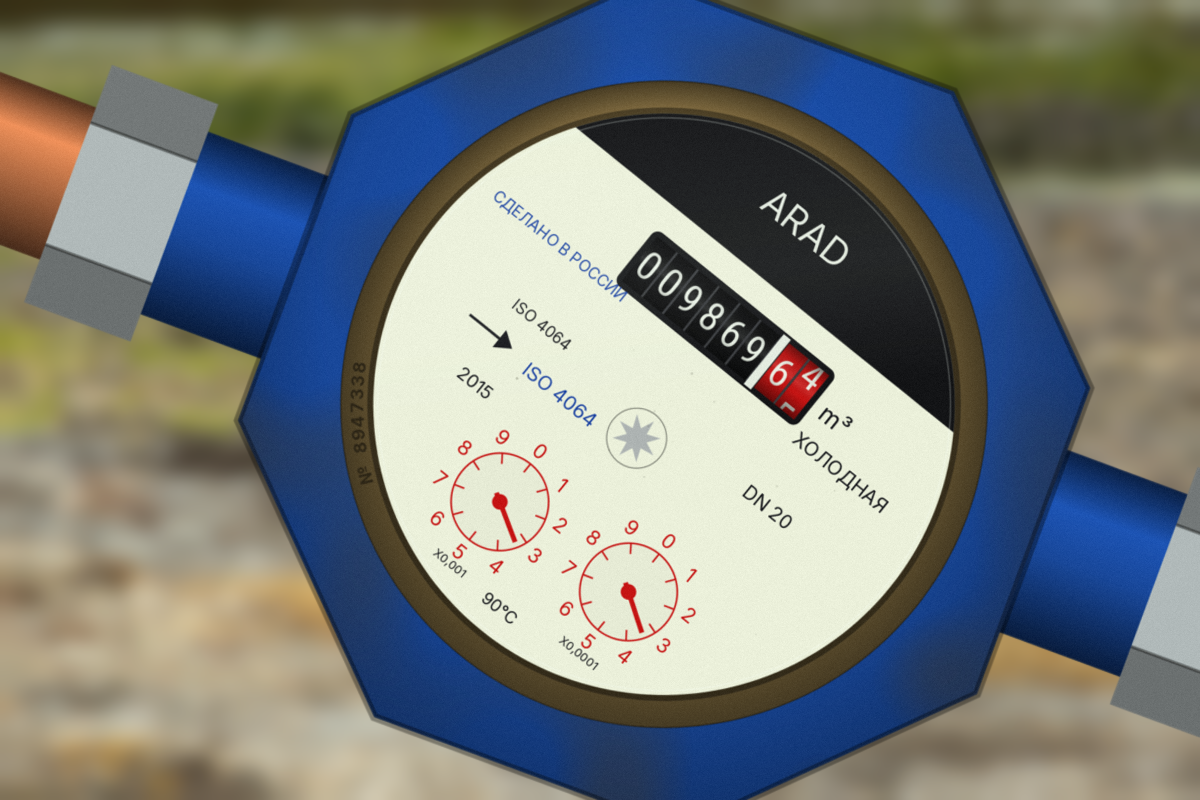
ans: 9869.6433,m³
